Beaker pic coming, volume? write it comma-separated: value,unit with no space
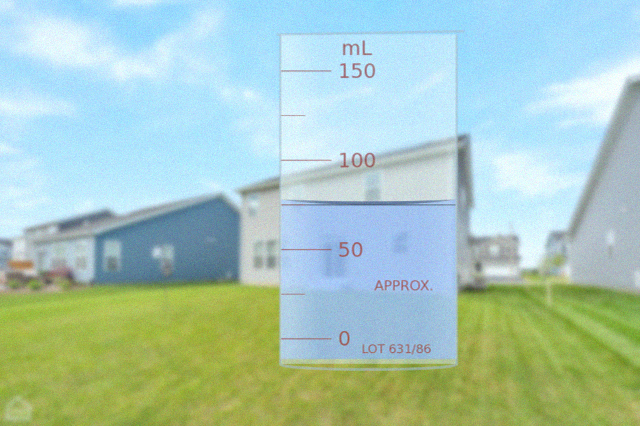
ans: 75,mL
